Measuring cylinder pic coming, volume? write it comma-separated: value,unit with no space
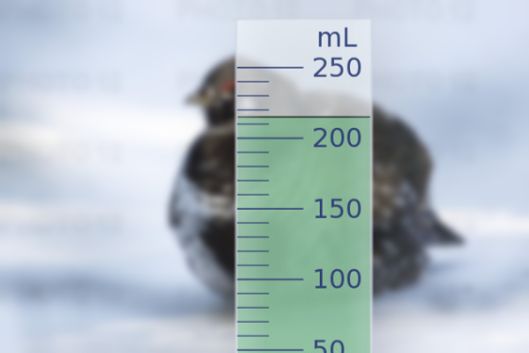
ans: 215,mL
